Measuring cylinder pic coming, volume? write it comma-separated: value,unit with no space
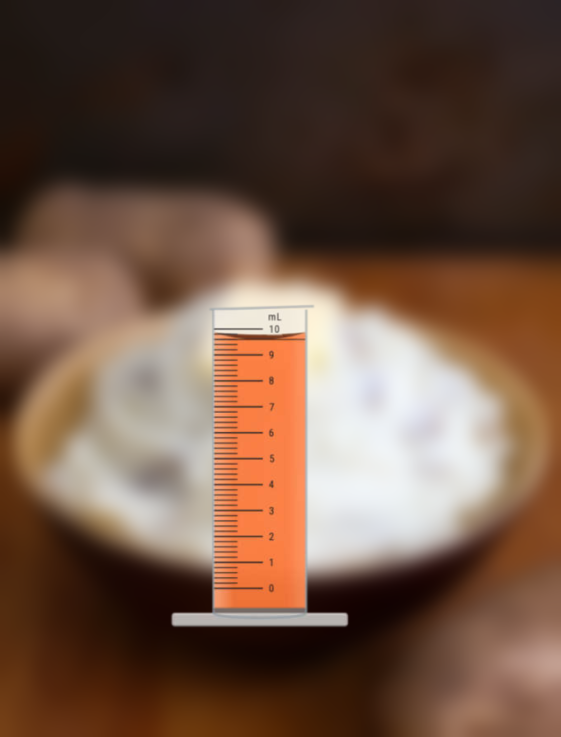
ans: 9.6,mL
